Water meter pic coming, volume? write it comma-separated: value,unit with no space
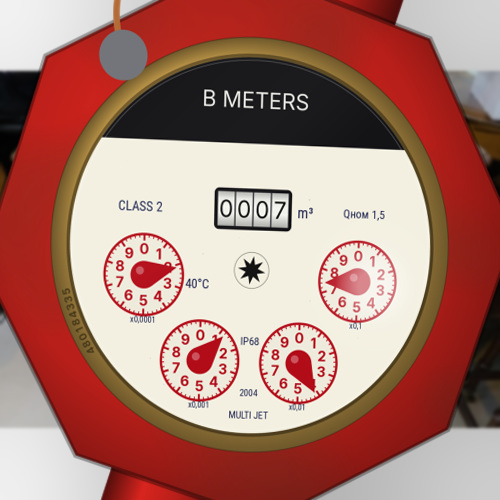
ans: 7.7412,m³
